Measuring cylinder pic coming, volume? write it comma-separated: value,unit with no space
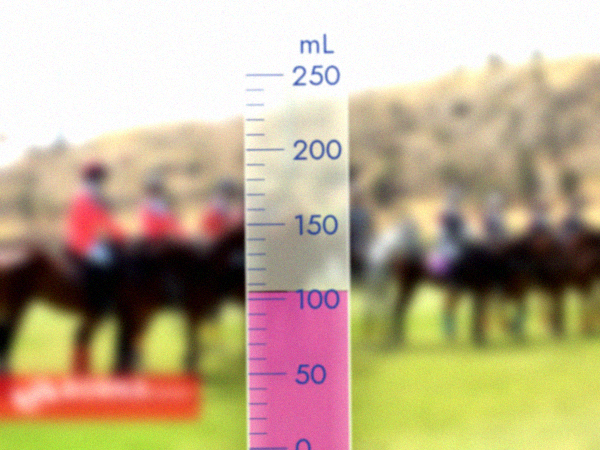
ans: 105,mL
